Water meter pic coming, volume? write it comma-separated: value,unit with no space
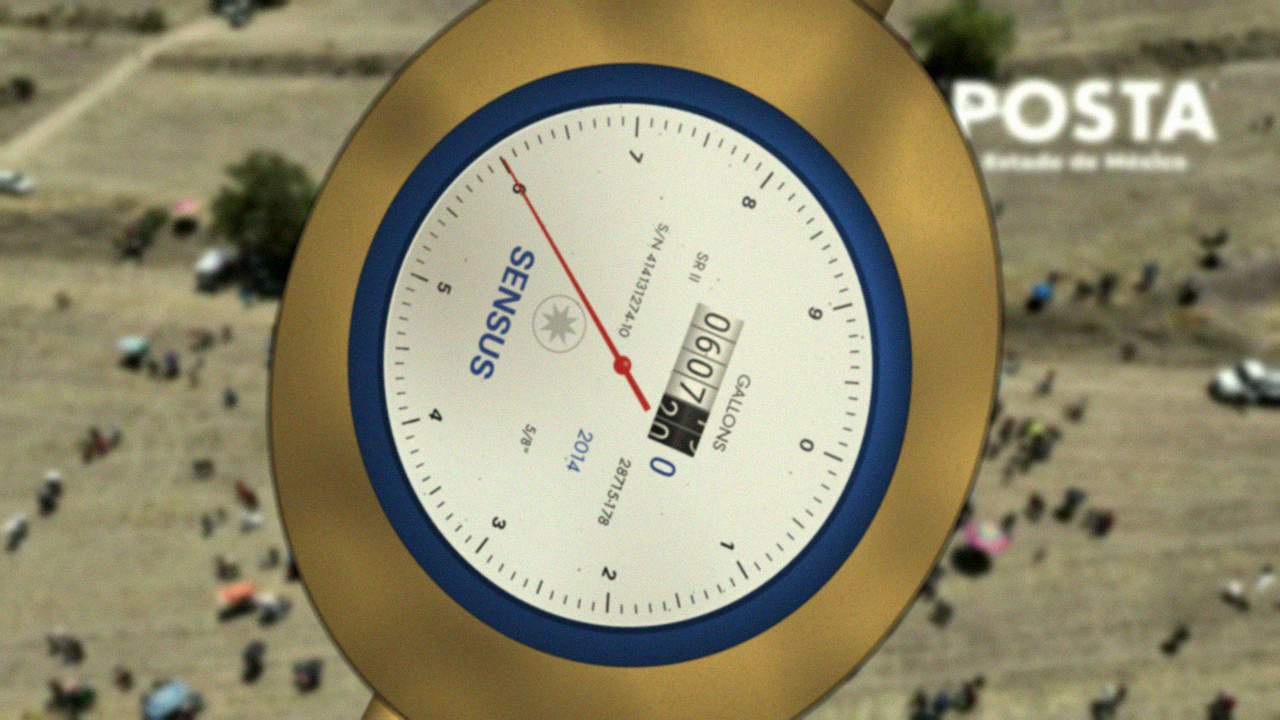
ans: 607196.0,gal
